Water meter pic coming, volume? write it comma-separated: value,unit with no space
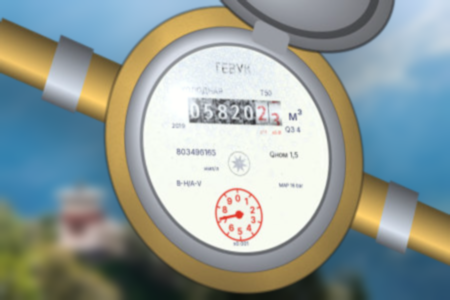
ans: 5820.227,m³
